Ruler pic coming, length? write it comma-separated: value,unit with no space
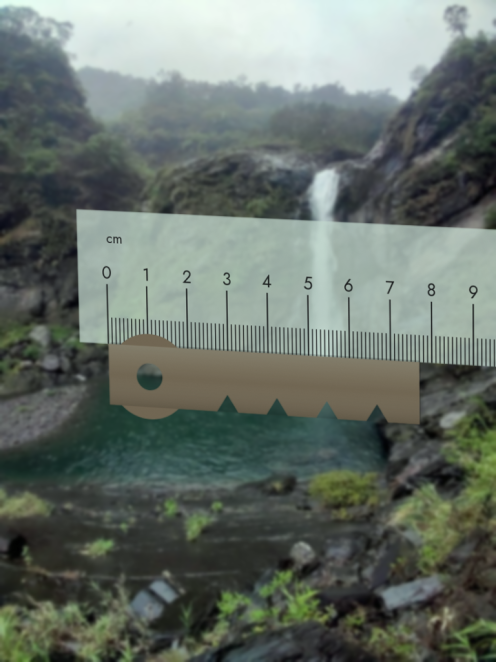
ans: 7.7,cm
